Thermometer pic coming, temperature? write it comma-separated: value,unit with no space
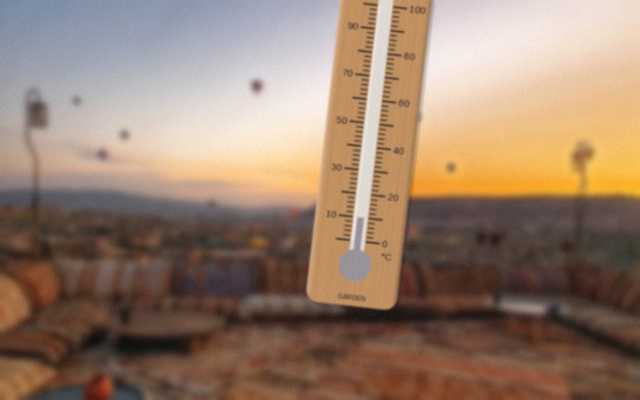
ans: 10,°C
